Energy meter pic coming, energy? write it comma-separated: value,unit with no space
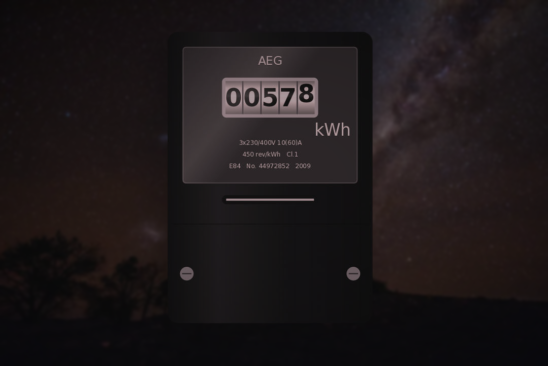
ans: 578,kWh
